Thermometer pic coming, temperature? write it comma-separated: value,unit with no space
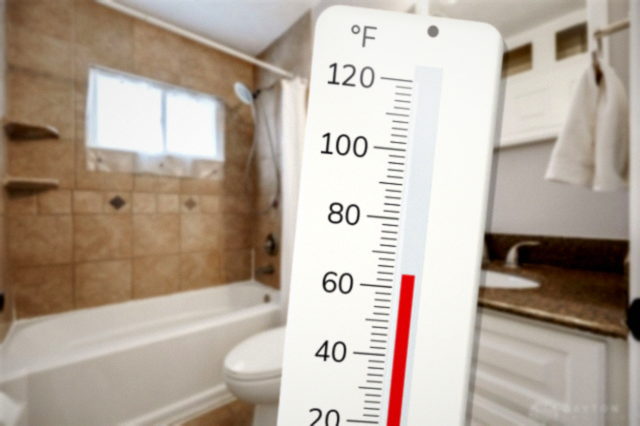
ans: 64,°F
